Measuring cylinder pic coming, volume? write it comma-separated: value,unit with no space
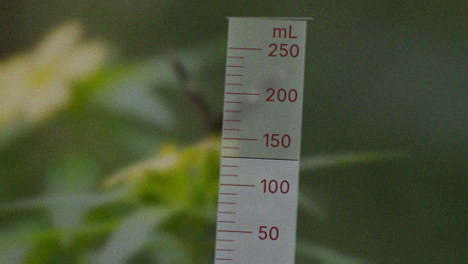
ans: 130,mL
